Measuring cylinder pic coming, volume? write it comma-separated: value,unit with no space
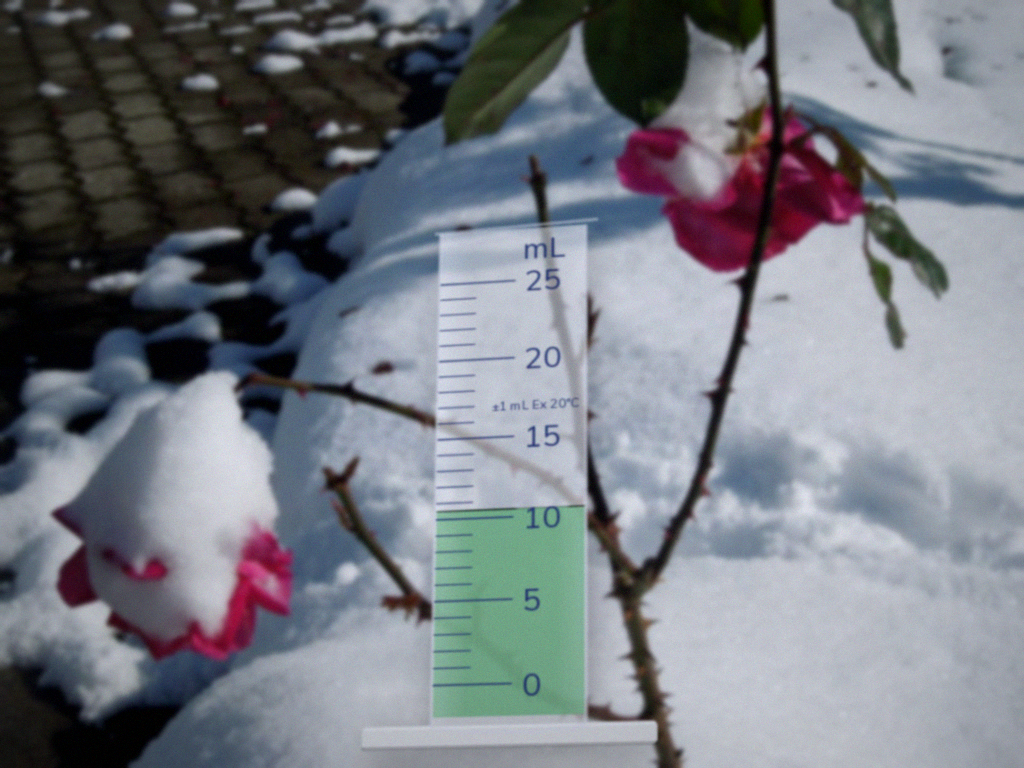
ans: 10.5,mL
